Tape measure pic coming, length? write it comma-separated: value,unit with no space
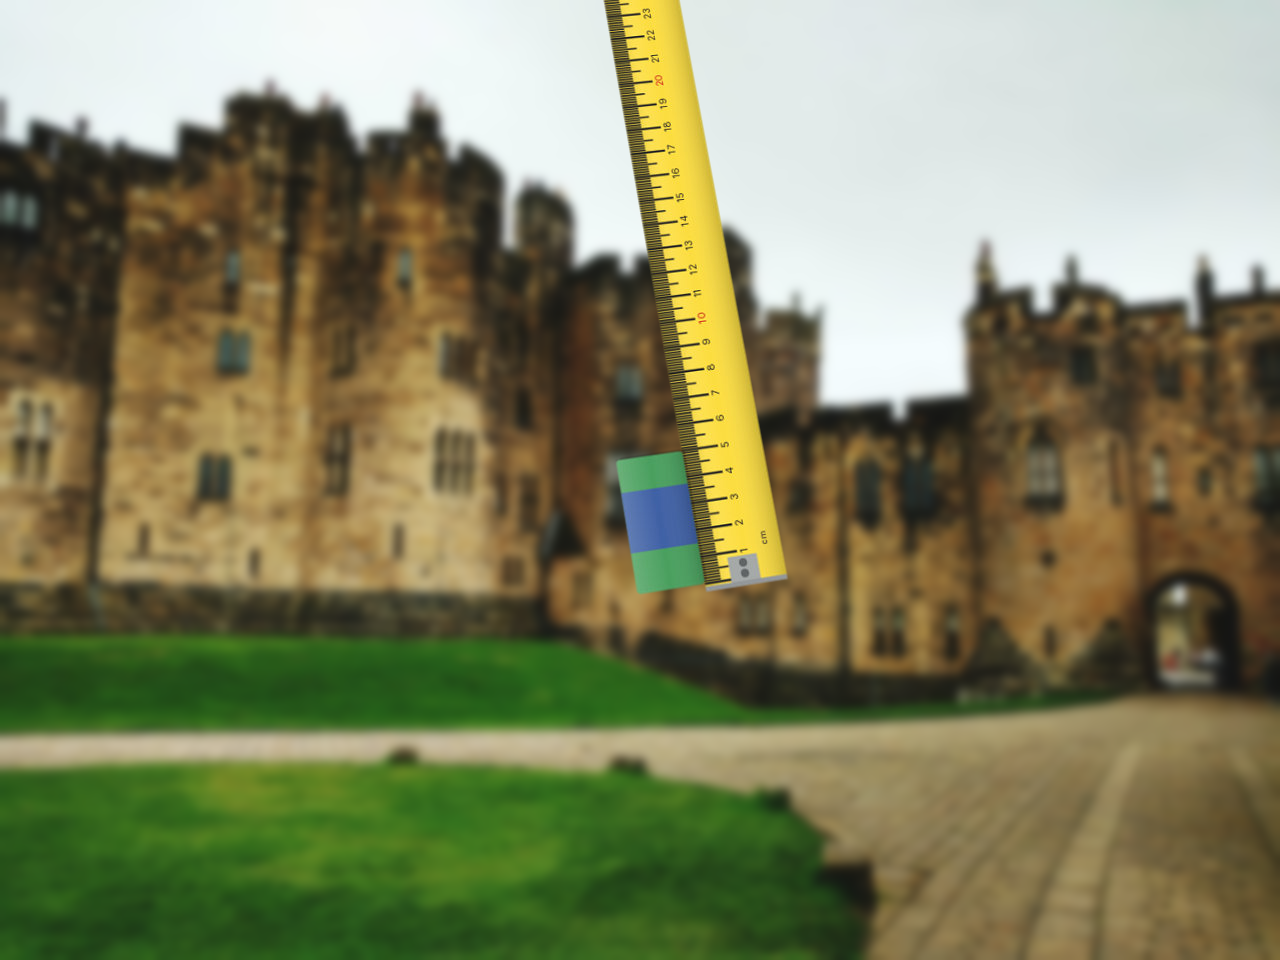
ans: 5,cm
